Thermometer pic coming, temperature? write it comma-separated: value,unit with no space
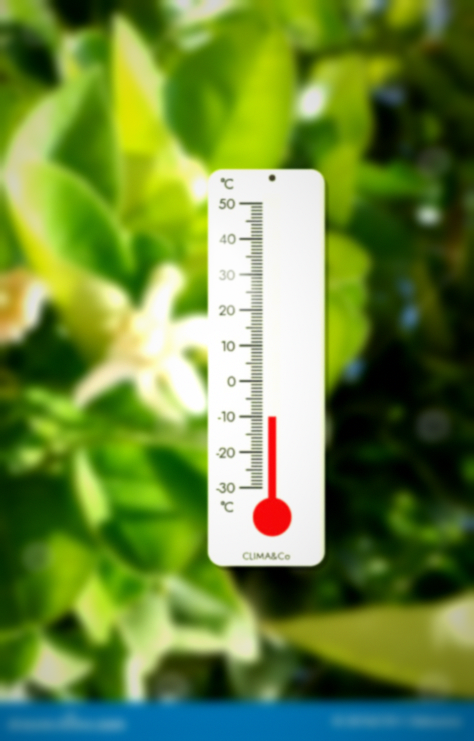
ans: -10,°C
